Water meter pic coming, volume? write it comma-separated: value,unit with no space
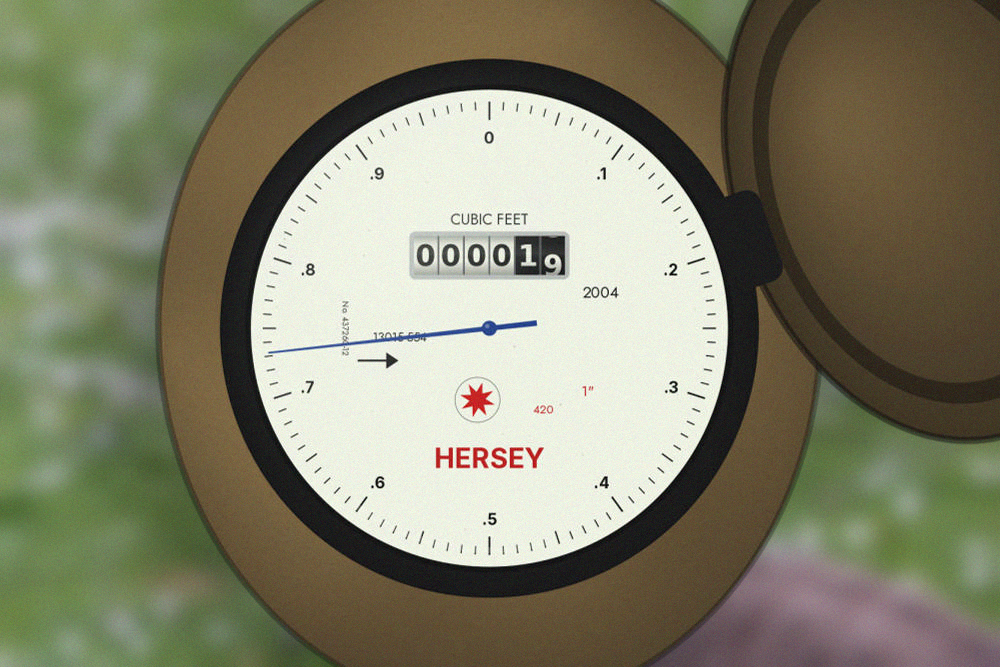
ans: 18.73,ft³
